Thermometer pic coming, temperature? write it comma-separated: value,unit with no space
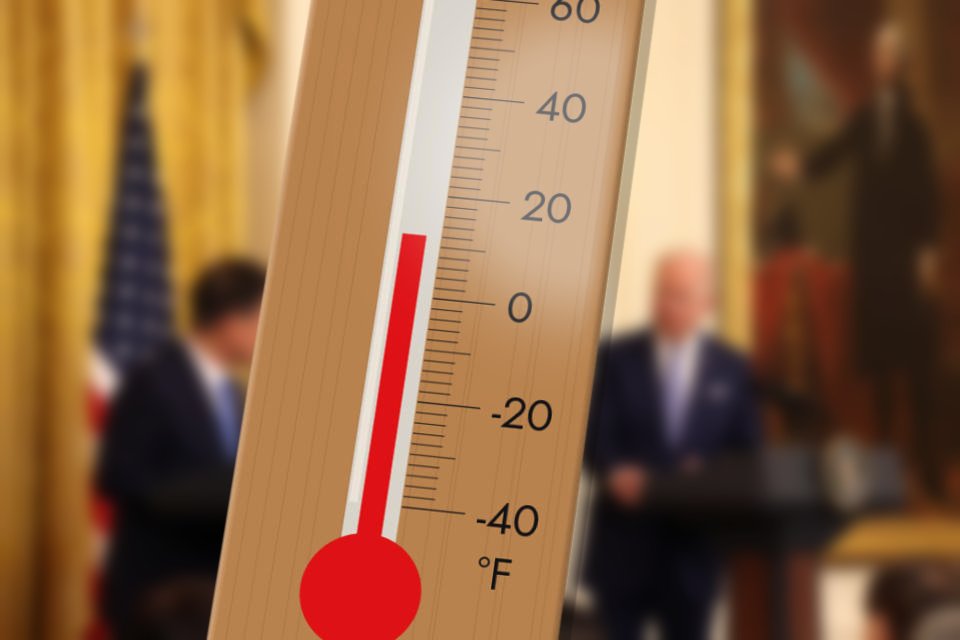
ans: 12,°F
